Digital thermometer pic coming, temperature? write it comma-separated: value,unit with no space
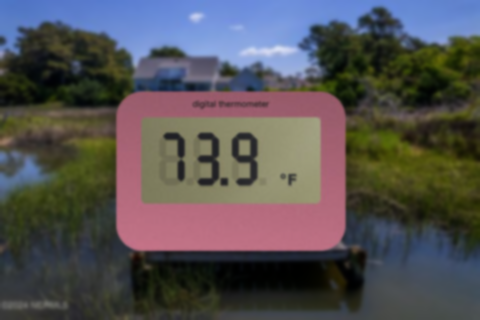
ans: 73.9,°F
